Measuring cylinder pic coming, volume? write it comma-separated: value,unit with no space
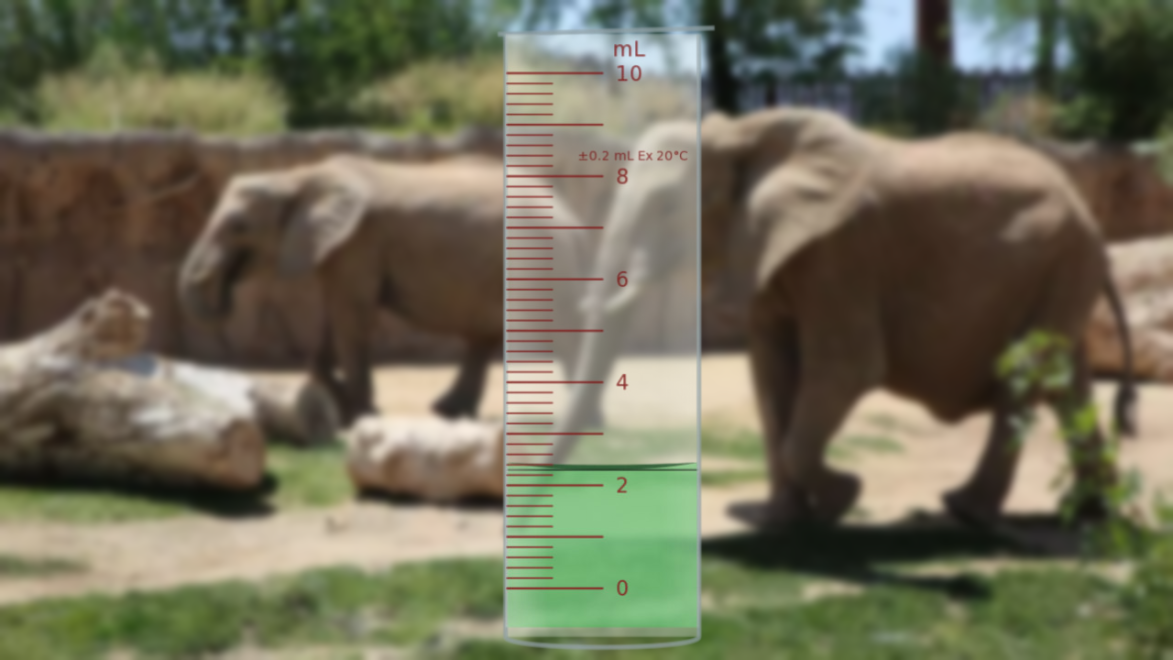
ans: 2.3,mL
